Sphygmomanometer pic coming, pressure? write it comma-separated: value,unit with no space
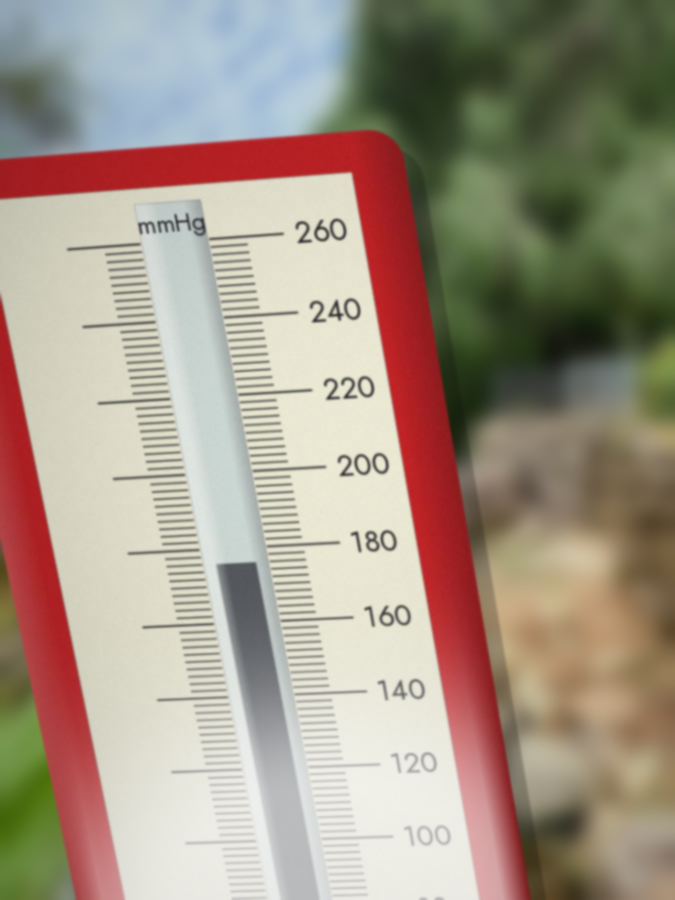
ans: 176,mmHg
